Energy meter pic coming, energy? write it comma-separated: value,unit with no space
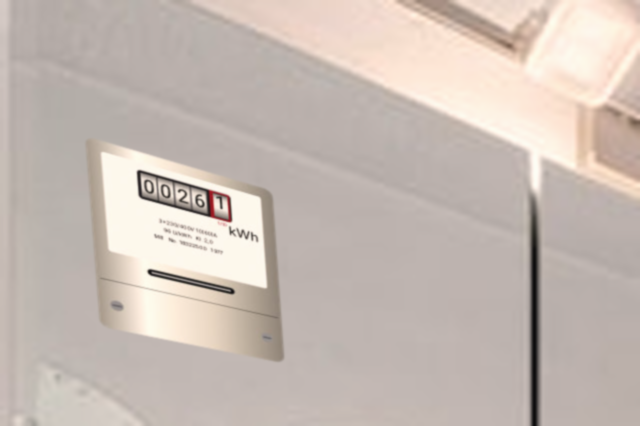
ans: 26.1,kWh
